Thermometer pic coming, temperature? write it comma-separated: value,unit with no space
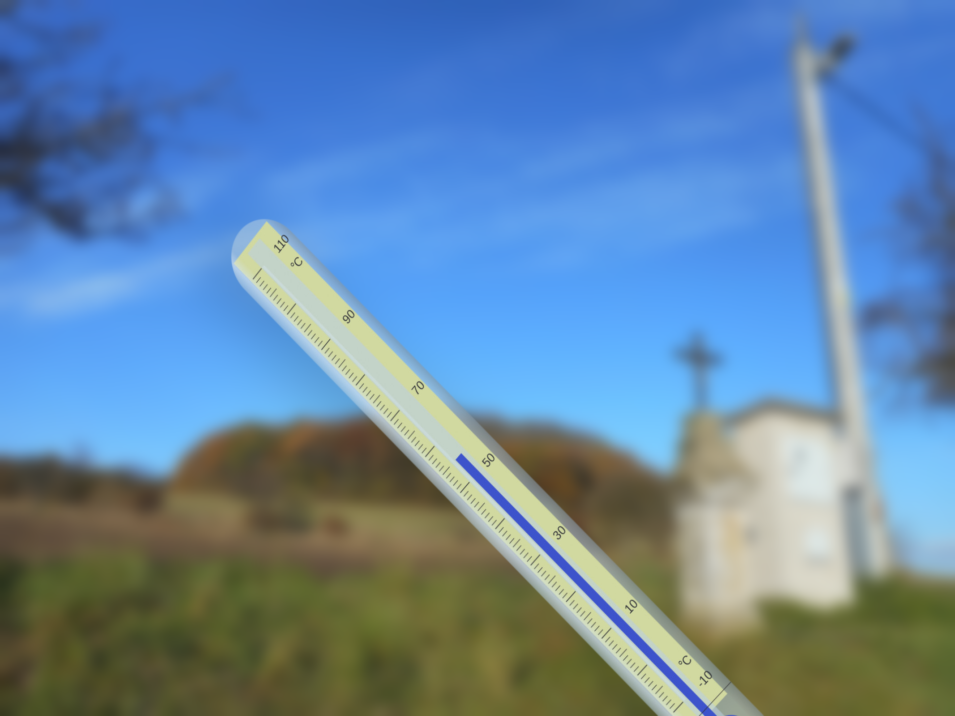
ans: 55,°C
